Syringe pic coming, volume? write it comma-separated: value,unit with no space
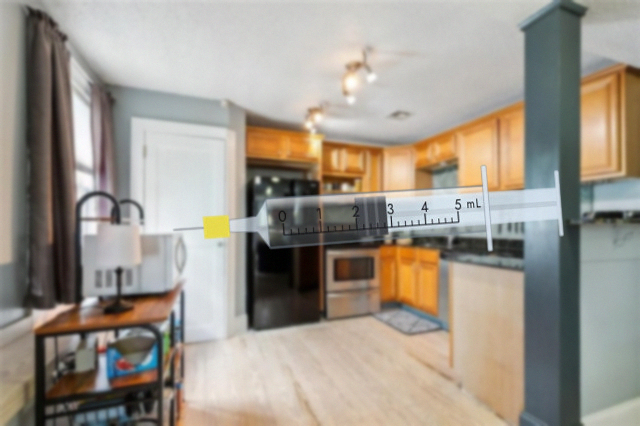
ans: 2,mL
